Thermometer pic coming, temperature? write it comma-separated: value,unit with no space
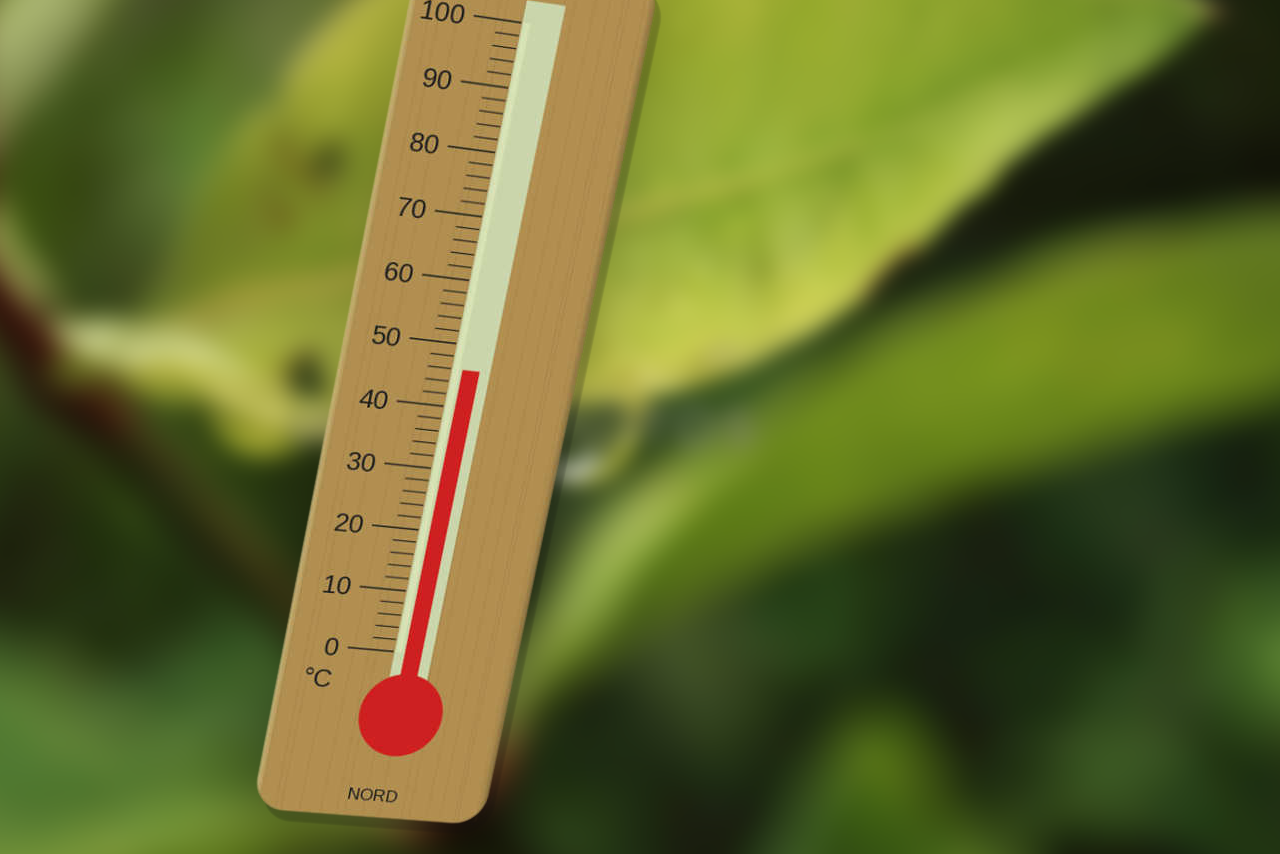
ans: 46,°C
